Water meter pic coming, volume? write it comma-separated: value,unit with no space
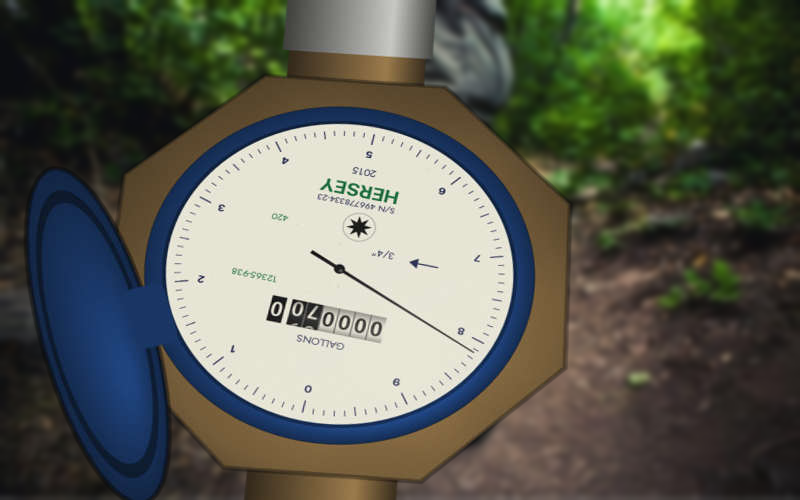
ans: 698.1,gal
